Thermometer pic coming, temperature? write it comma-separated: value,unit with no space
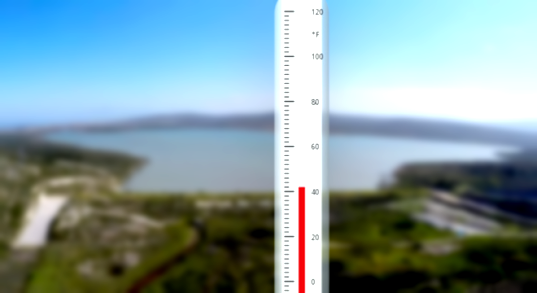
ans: 42,°F
